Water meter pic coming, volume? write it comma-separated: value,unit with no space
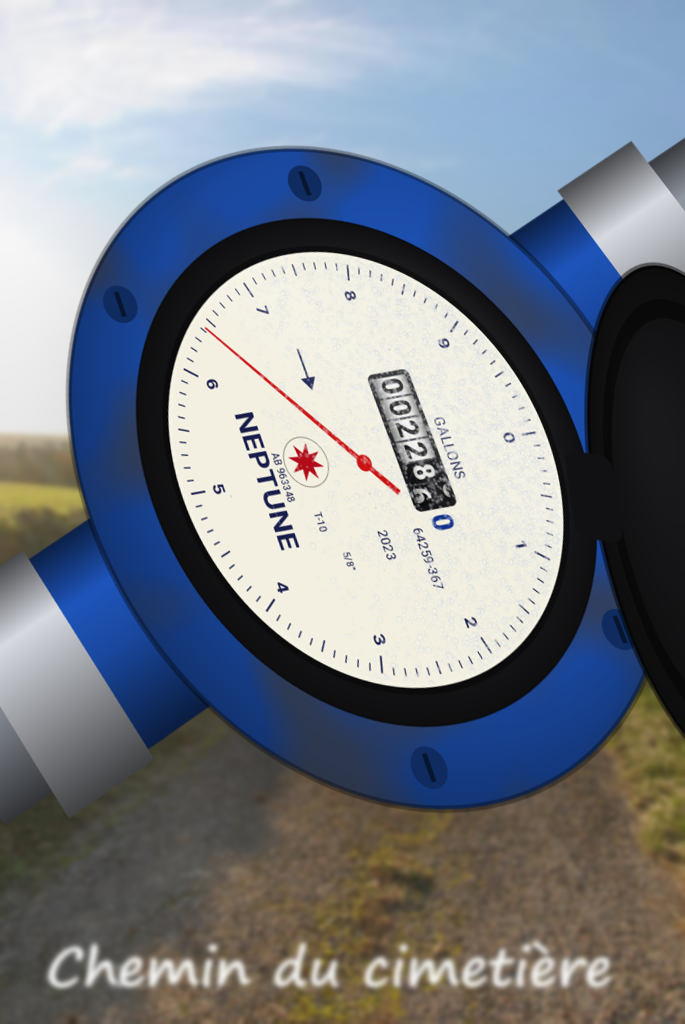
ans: 22856.4,gal
